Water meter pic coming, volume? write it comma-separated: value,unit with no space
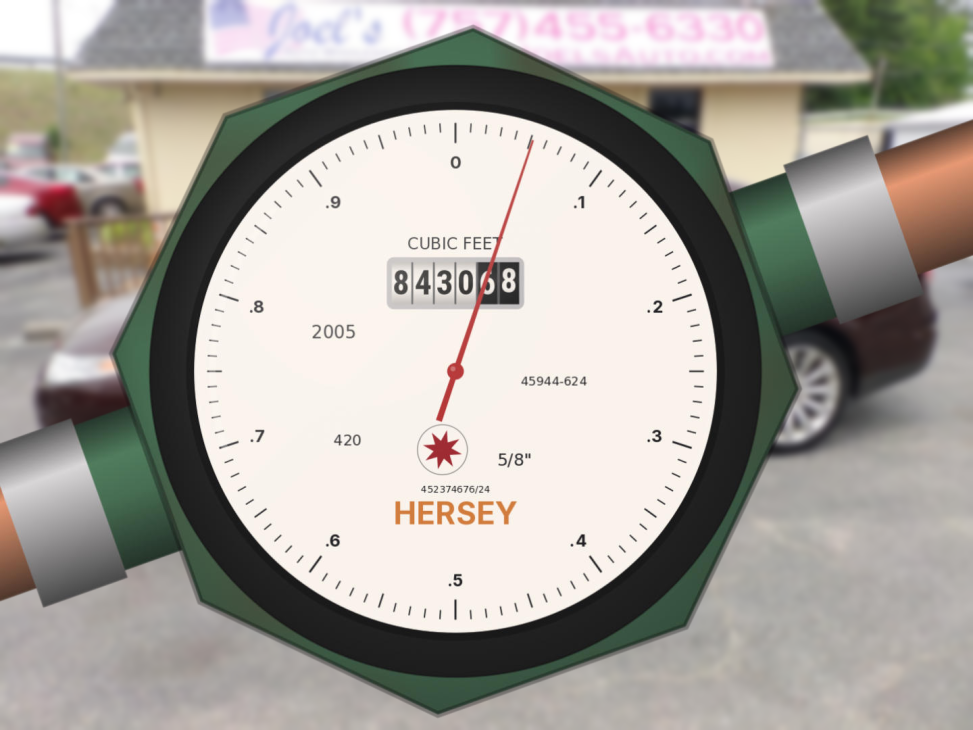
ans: 843068.05,ft³
